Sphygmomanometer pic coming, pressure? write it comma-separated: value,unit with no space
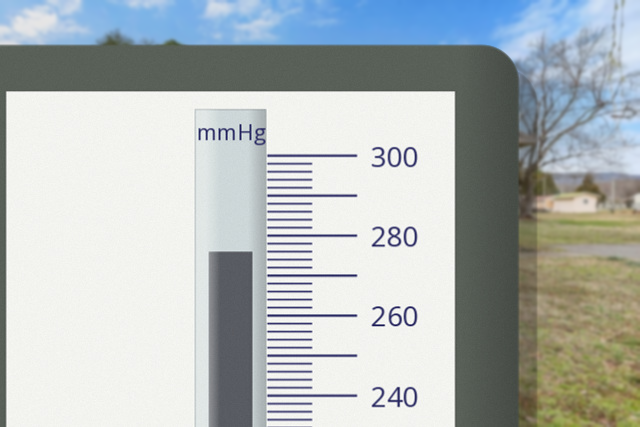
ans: 276,mmHg
